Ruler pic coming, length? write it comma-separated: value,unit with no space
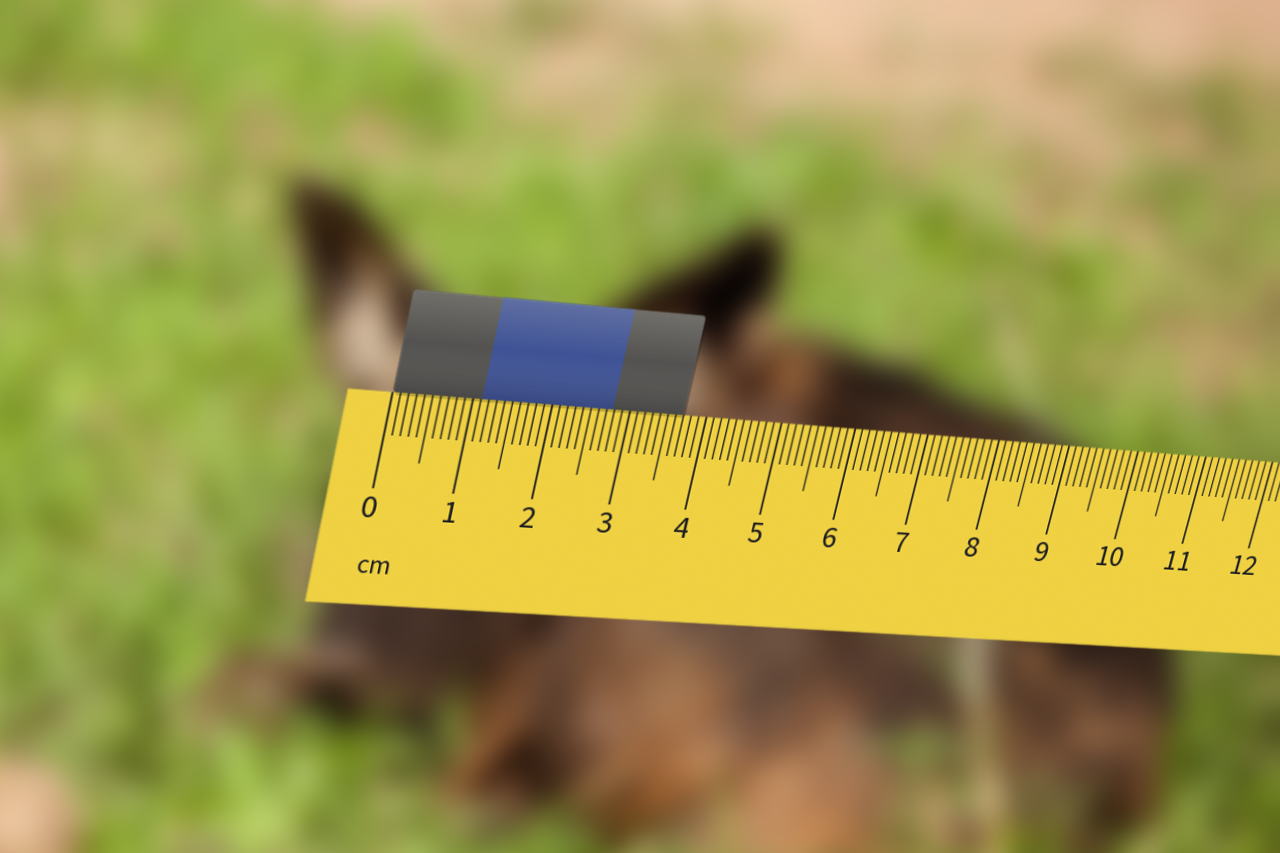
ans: 3.7,cm
